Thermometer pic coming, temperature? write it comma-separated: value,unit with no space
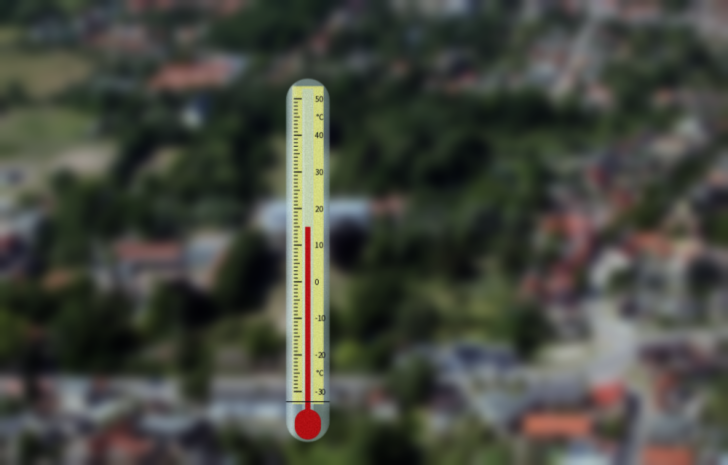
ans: 15,°C
